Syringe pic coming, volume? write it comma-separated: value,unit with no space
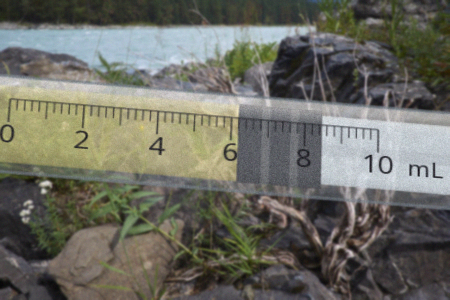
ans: 6.2,mL
